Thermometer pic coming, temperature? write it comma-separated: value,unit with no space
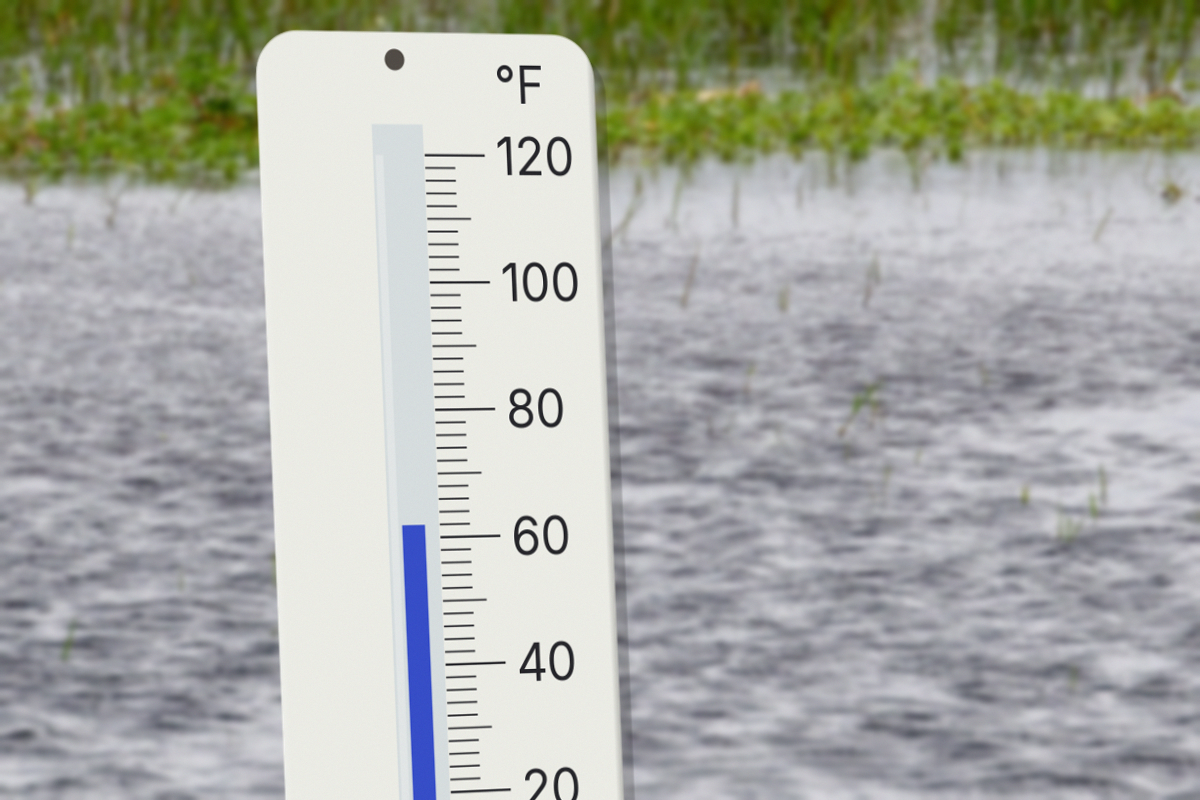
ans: 62,°F
